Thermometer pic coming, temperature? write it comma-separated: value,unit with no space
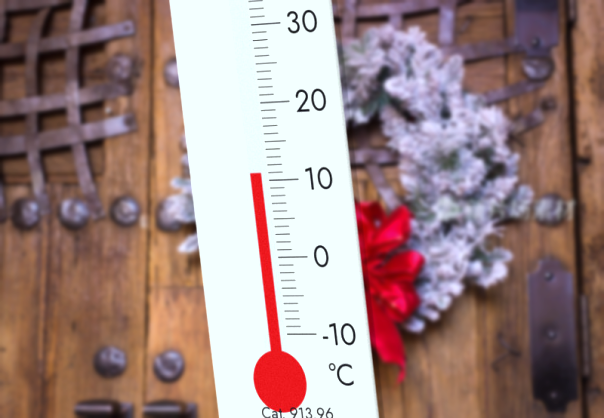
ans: 11,°C
